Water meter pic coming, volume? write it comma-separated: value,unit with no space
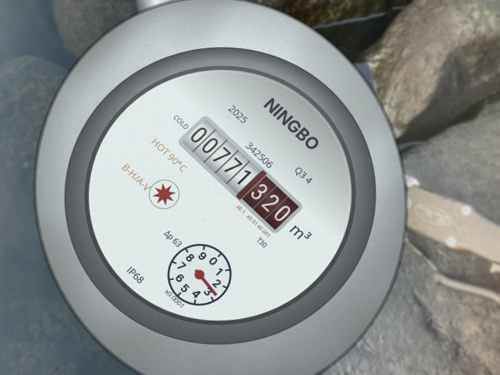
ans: 771.3202,m³
